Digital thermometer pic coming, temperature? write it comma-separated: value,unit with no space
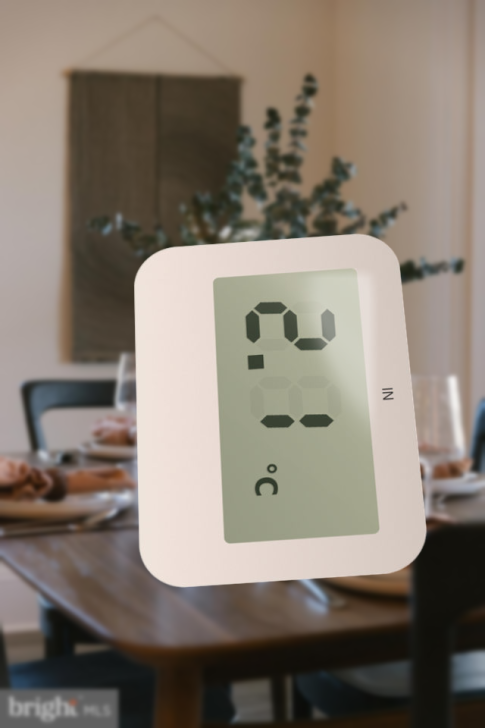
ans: 2.1,°C
